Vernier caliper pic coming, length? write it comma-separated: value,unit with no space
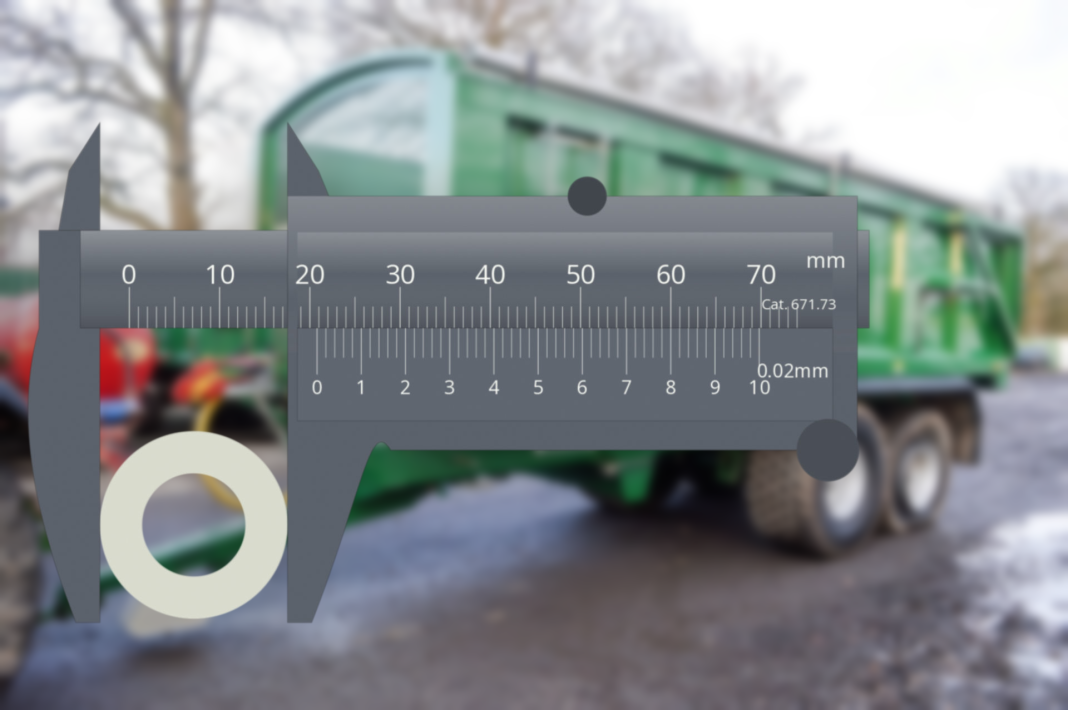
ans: 20.8,mm
